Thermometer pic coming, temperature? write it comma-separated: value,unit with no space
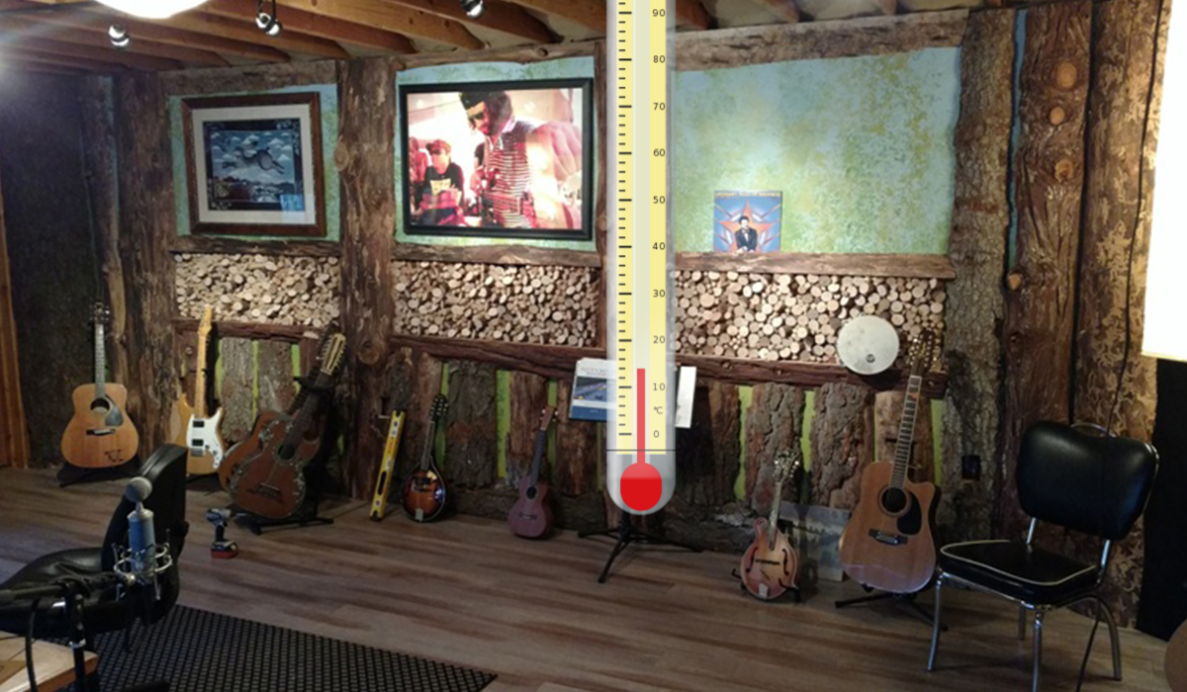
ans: 14,°C
